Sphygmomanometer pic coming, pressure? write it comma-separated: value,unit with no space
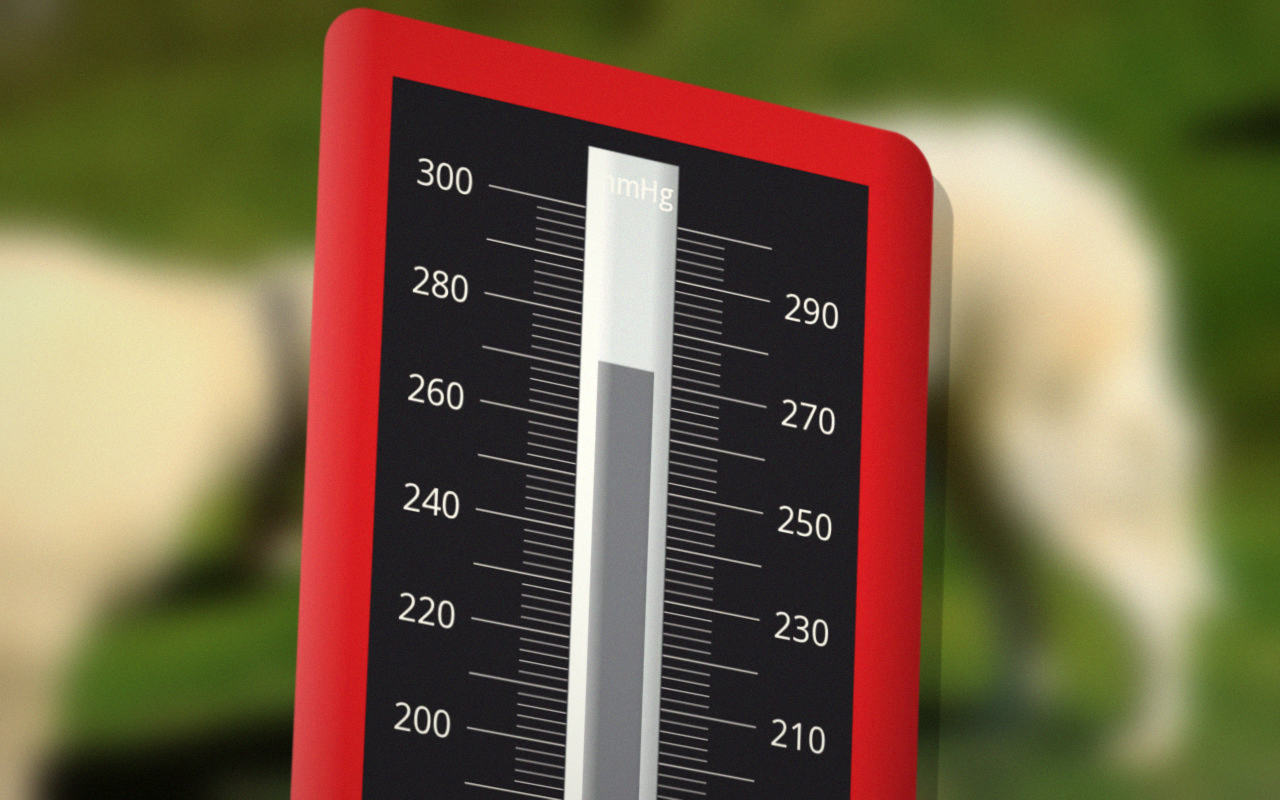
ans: 272,mmHg
